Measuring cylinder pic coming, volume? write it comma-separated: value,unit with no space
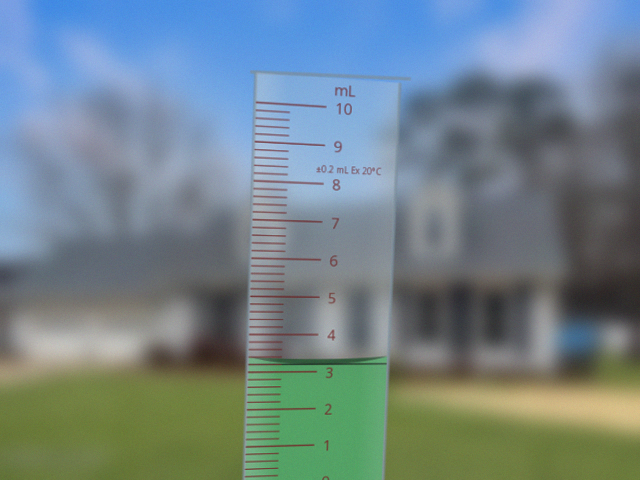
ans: 3.2,mL
